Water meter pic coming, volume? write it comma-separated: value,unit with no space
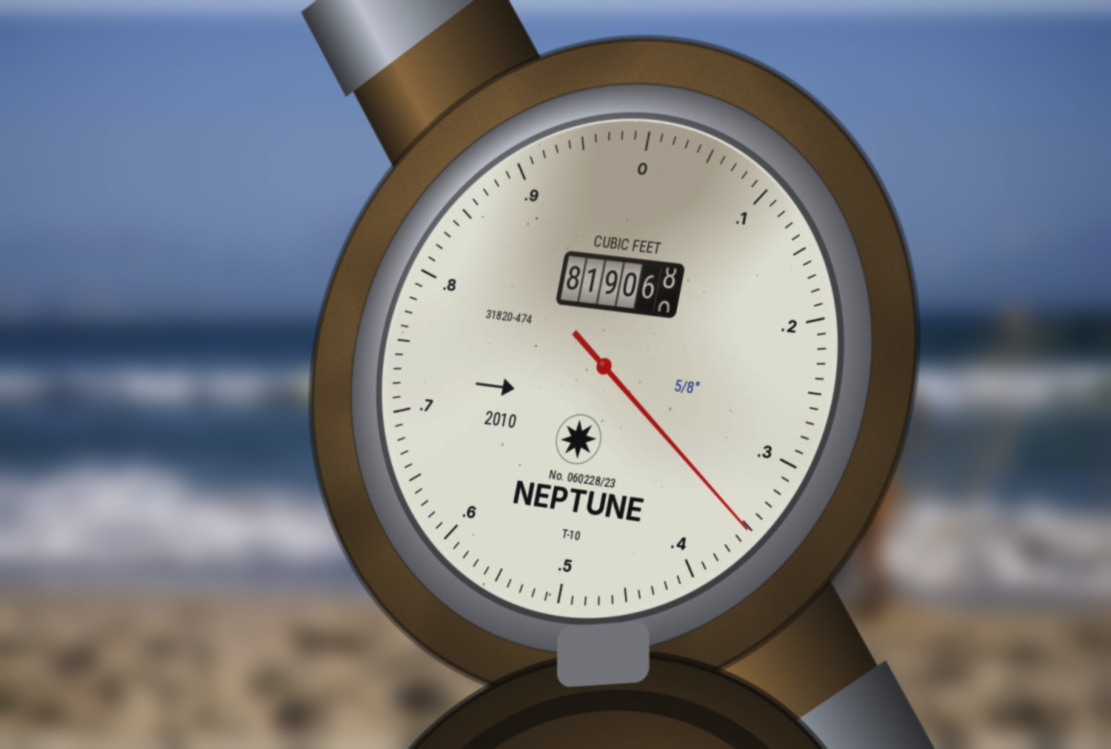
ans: 819068.35,ft³
